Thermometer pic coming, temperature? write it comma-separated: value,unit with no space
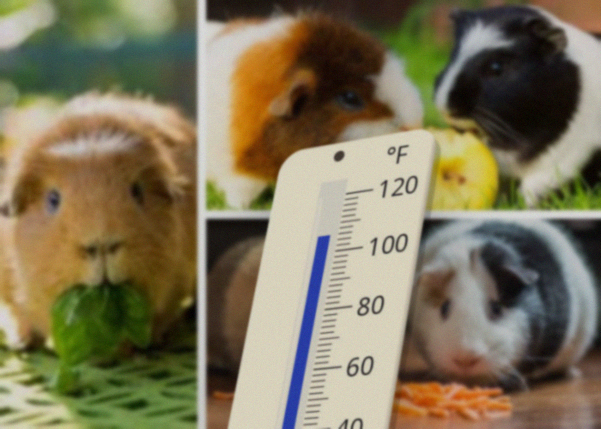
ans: 106,°F
